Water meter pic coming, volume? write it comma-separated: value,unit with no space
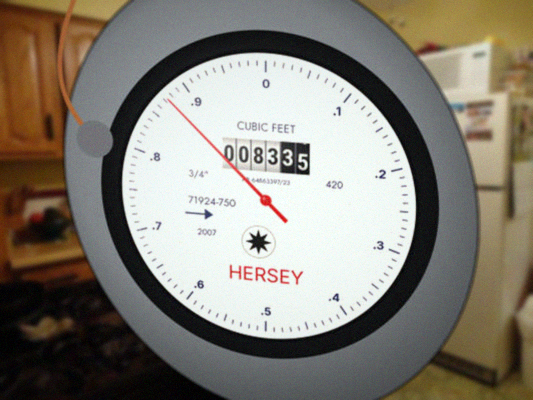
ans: 8334.87,ft³
